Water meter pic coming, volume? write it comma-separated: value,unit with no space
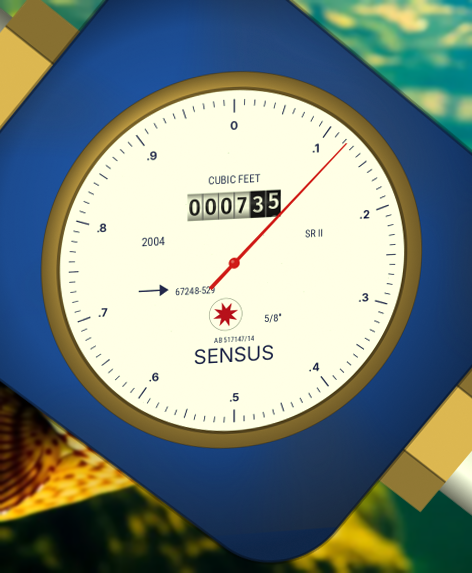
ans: 735.12,ft³
